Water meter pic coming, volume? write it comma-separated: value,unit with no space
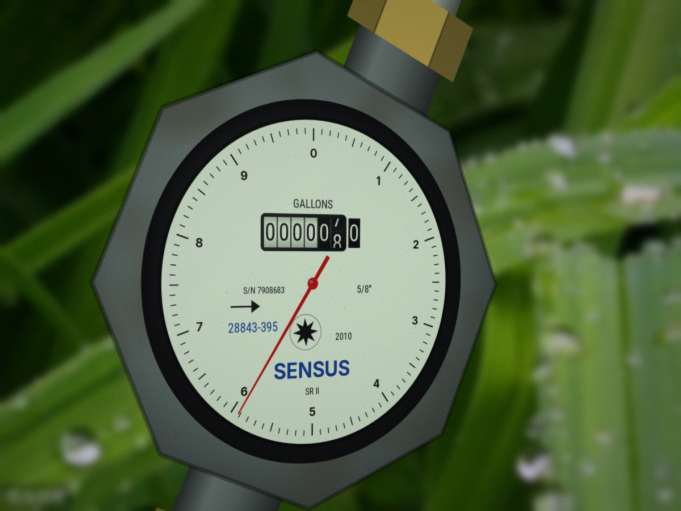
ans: 75.9,gal
